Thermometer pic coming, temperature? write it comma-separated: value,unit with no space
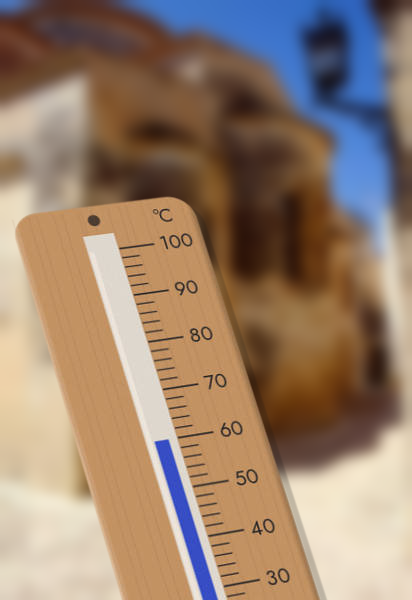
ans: 60,°C
